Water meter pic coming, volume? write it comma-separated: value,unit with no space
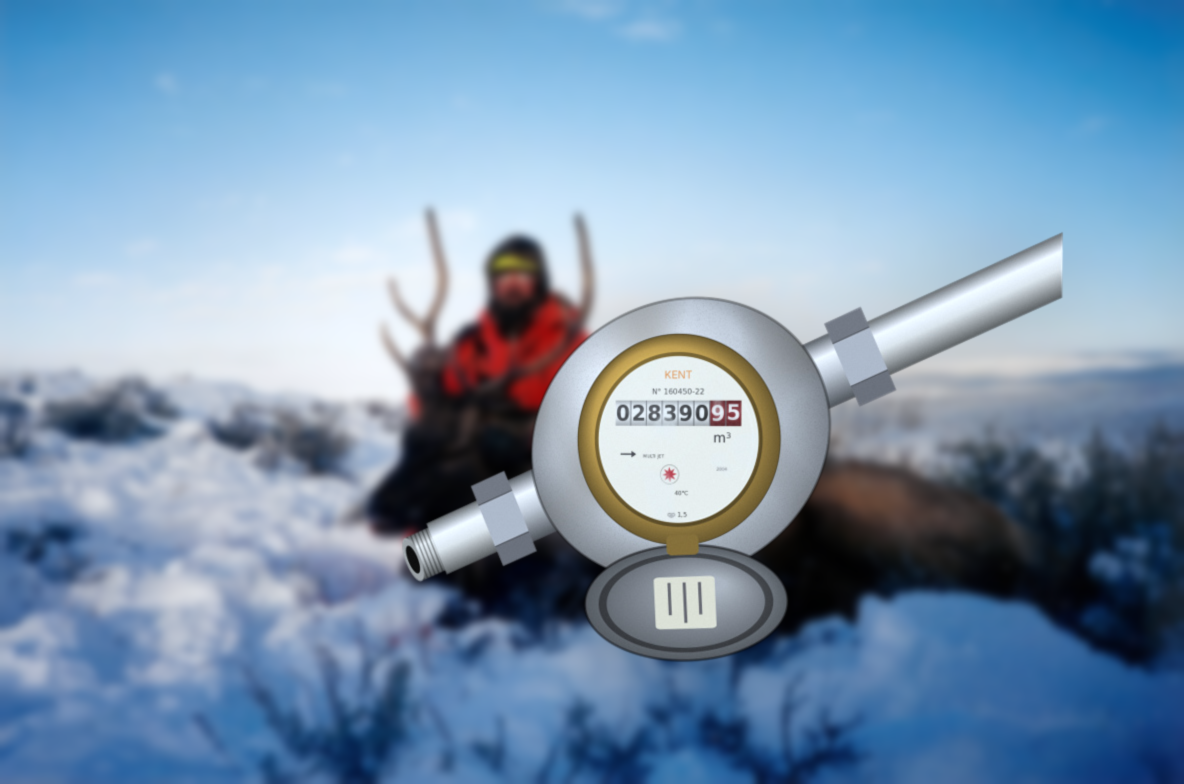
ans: 28390.95,m³
